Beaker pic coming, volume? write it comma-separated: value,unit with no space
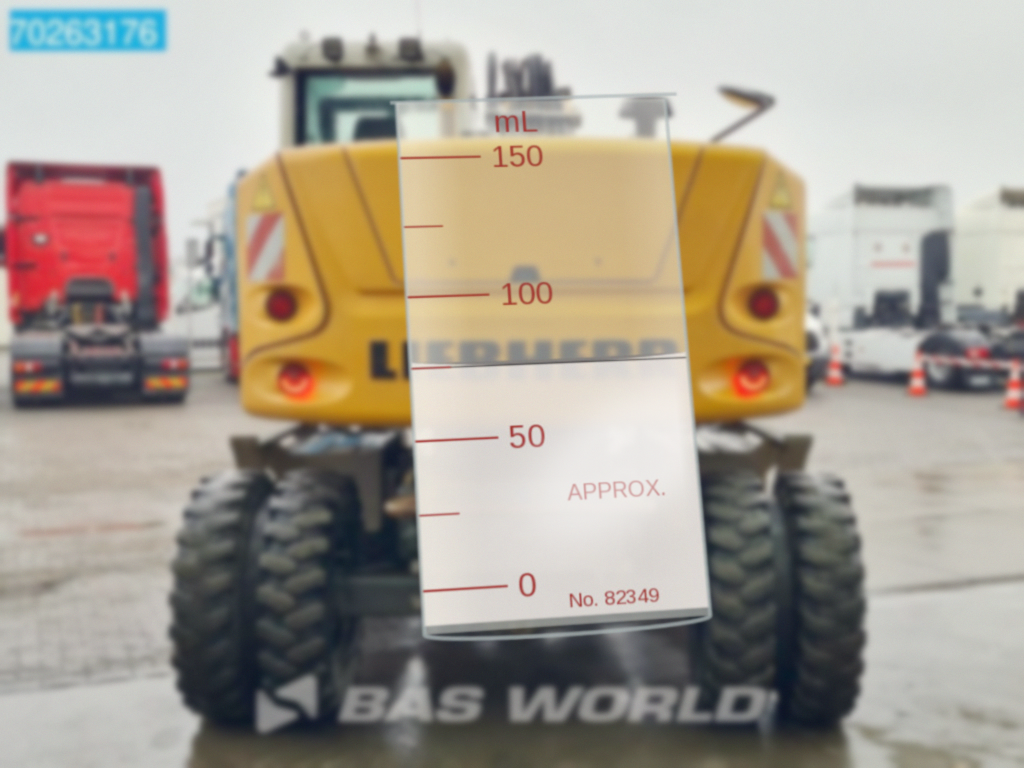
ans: 75,mL
